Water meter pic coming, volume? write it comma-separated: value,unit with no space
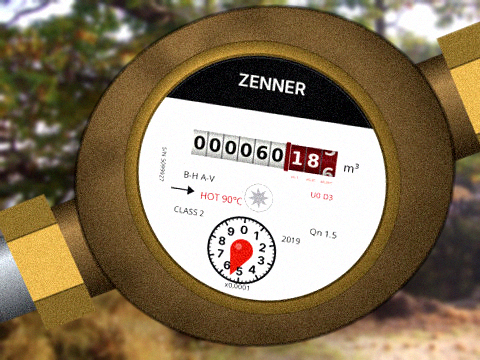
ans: 60.1855,m³
